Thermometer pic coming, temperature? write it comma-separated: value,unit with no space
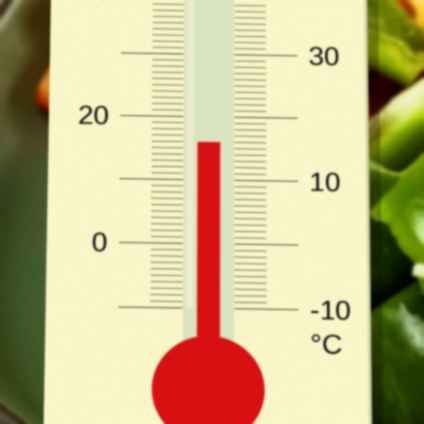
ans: 16,°C
